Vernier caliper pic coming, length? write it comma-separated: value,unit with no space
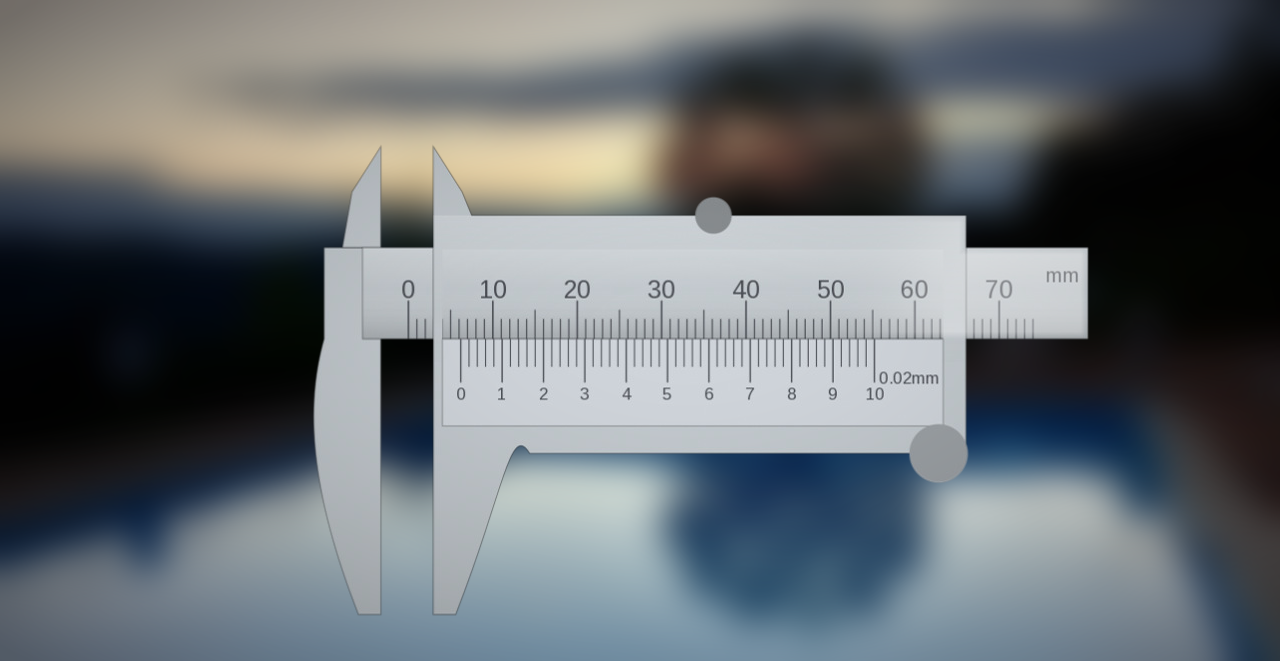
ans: 6.2,mm
